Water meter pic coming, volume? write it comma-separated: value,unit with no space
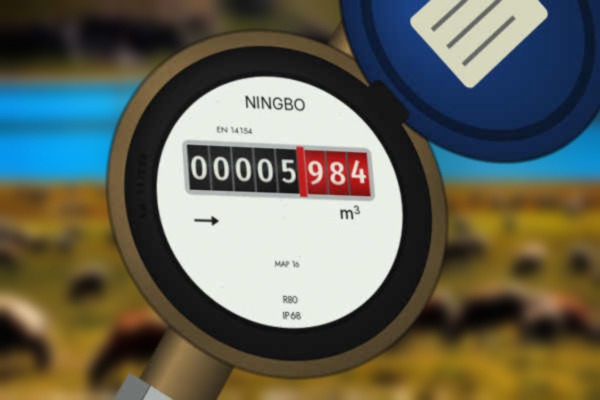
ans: 5.984,m³
